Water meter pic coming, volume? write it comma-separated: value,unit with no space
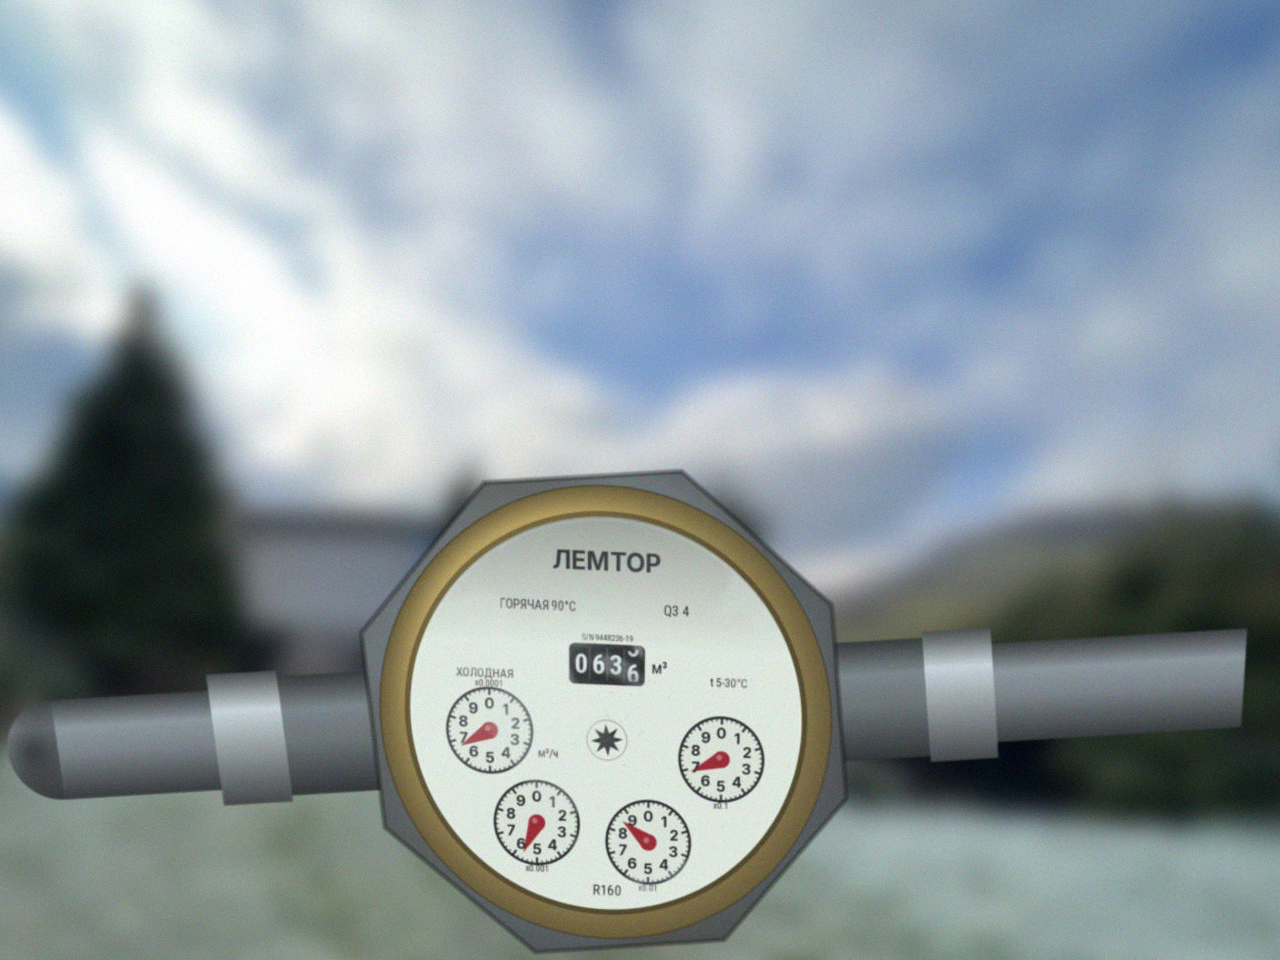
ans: 635.6856,m³
